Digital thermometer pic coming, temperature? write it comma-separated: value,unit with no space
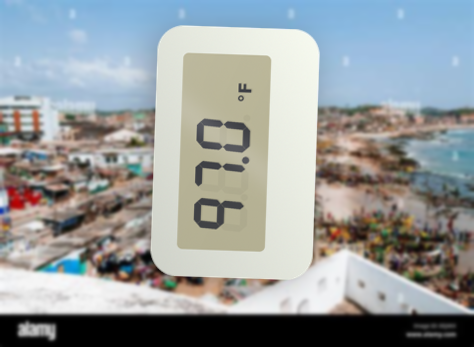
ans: 97.0,°F
